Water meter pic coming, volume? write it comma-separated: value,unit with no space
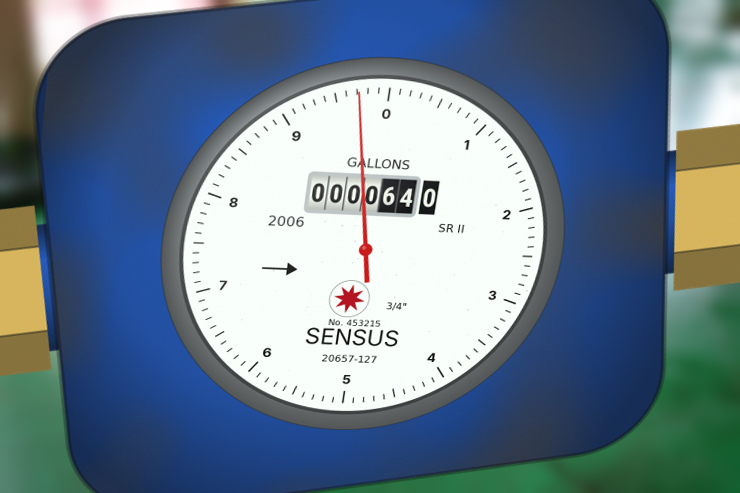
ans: 639.7,gal
